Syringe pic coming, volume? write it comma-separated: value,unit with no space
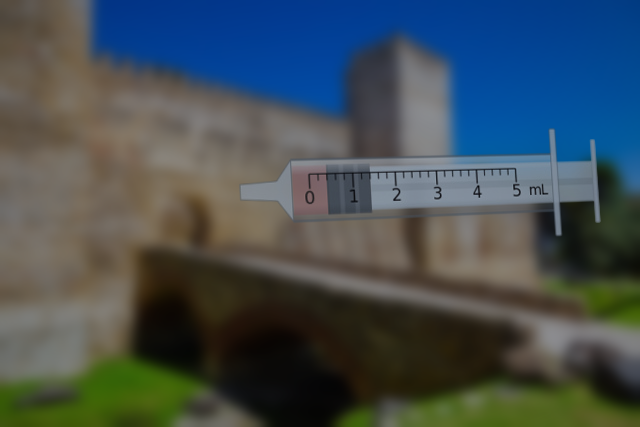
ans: 0.4,mL
